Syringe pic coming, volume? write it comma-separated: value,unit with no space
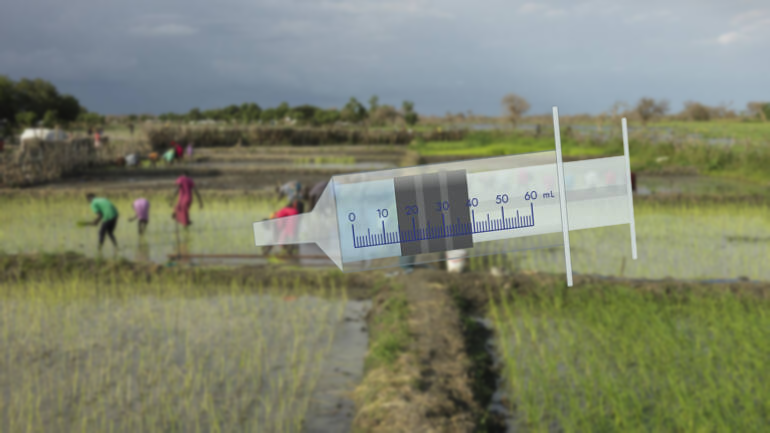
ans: 15,mL
